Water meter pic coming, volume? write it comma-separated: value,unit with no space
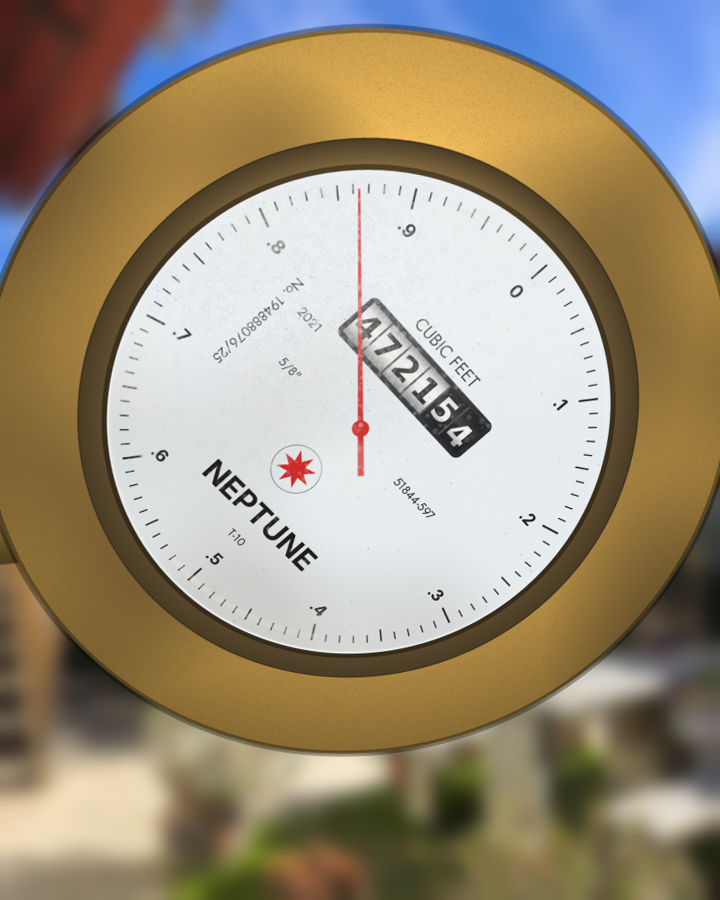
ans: 472153.86,ft³
